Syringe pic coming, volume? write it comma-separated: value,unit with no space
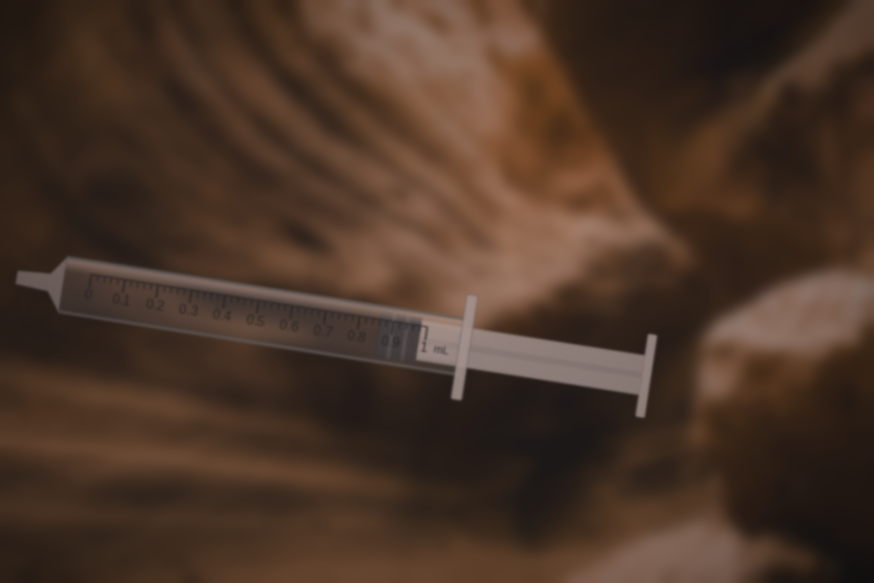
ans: 0.86,mL
